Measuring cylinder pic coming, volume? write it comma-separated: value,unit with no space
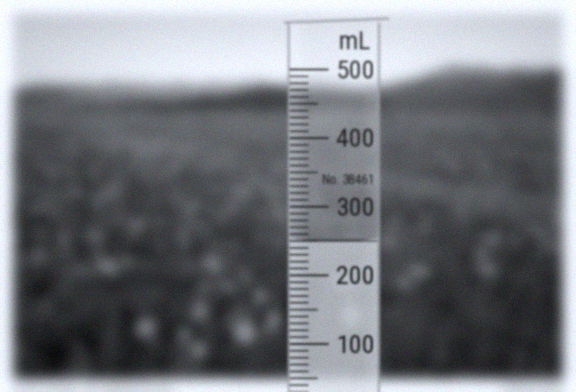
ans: 250,mL
